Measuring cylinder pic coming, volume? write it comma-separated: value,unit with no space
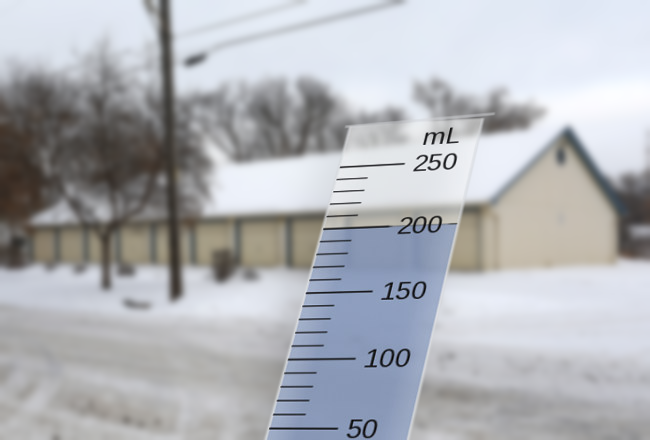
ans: 200,mL
